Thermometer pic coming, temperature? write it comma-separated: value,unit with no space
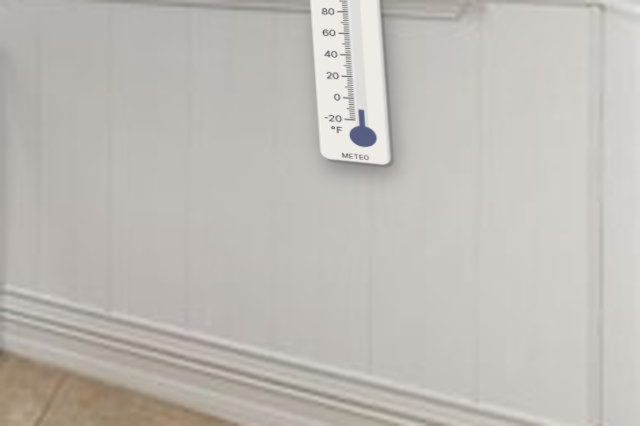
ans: -10,°F
